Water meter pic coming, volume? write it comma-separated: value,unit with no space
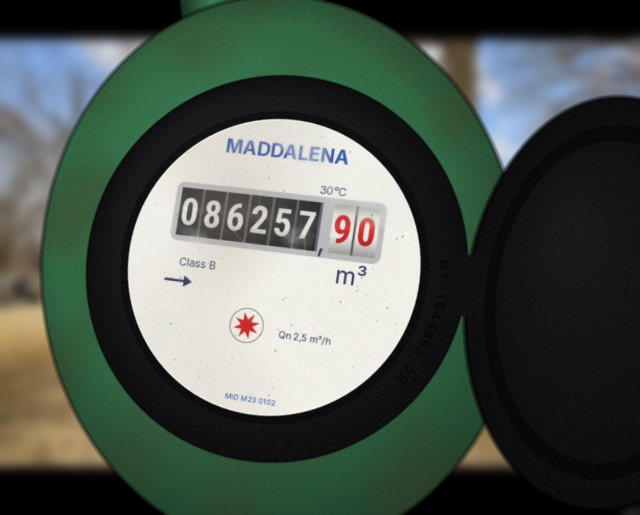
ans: 86257.90,m³
